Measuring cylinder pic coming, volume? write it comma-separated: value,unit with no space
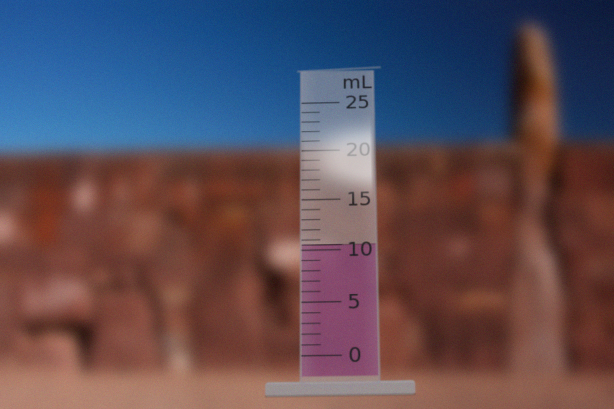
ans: 10.5,mL
